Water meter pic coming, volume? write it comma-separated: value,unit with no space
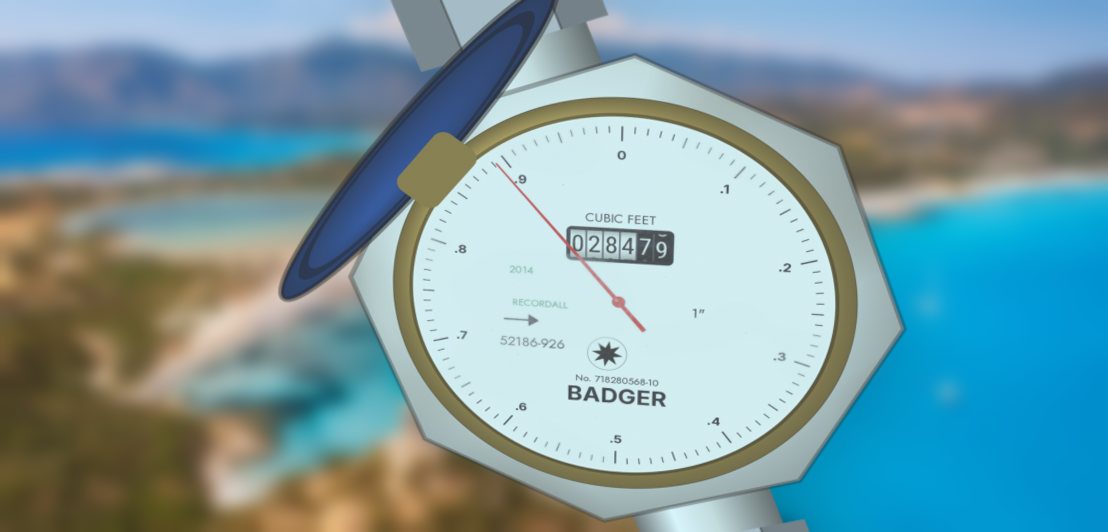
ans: 28478.89,ft³
